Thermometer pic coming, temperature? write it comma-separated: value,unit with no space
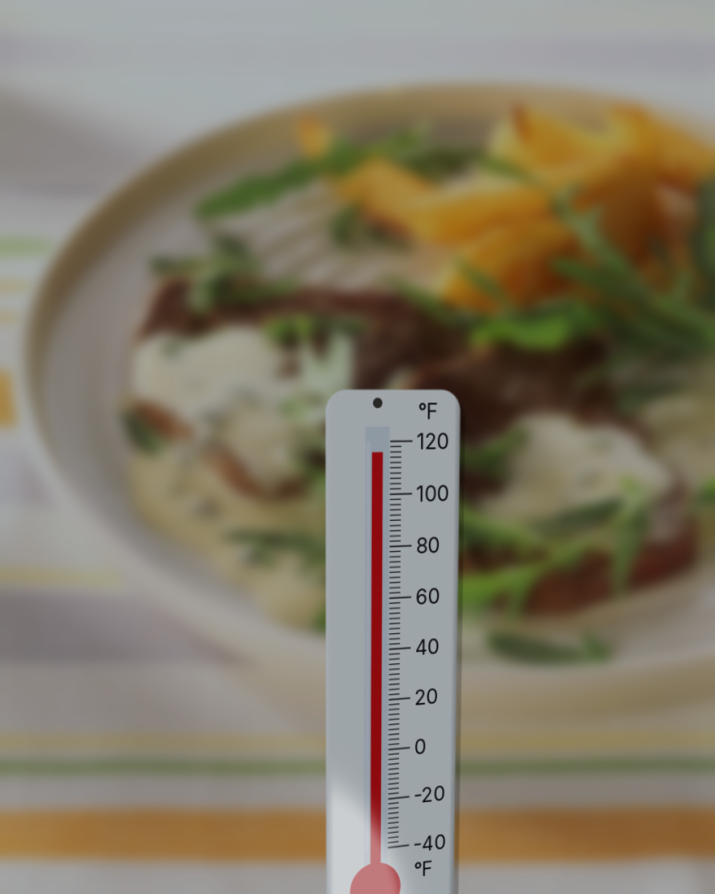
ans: 116,°F
